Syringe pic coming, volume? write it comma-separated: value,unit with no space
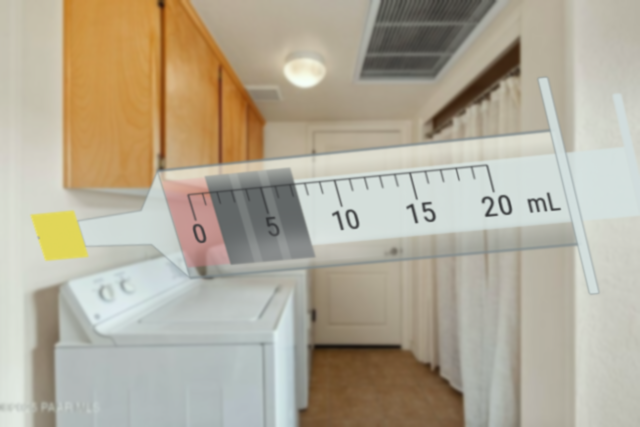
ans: 1.5,mL
